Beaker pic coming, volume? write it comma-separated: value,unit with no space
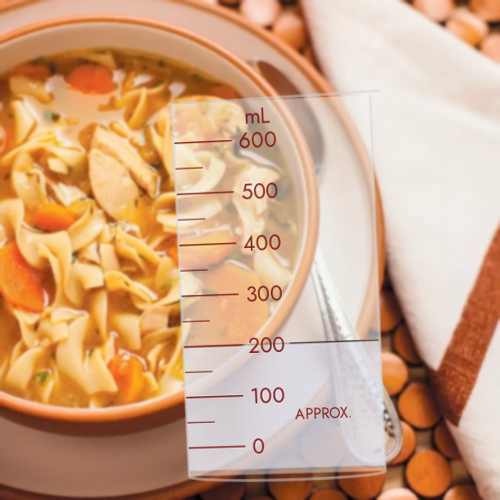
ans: 200,mL
